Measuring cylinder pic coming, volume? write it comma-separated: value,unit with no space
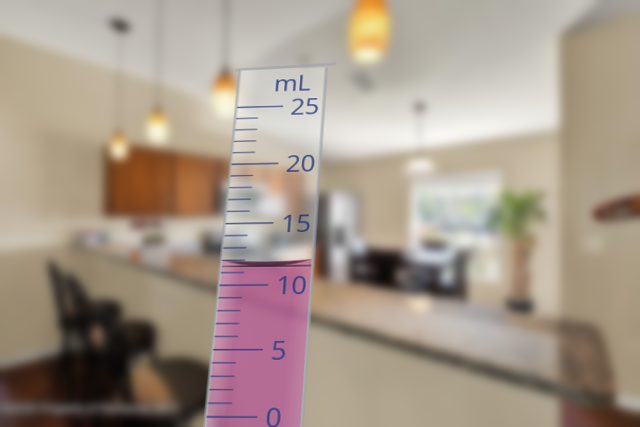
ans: 11.5,mL
